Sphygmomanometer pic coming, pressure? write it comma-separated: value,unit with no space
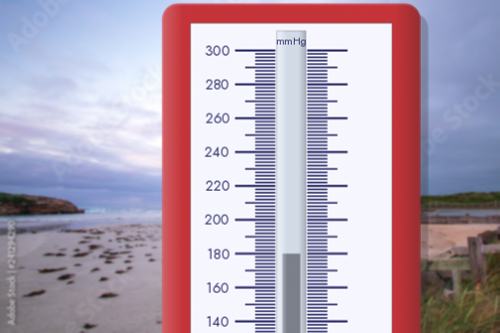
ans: 180,mmHg
